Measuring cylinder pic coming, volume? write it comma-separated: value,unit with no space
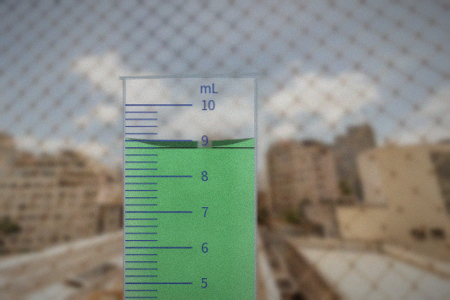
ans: 8.8,mL
